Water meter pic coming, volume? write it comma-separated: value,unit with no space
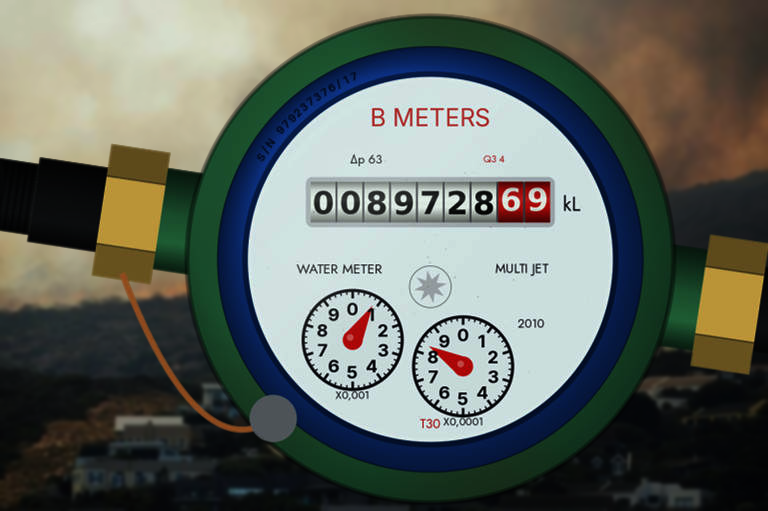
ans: 89728.6908,kL
